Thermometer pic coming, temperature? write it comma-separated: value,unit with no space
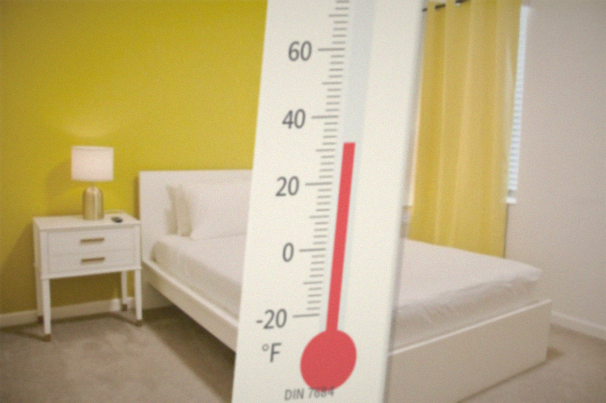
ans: 32,°F
